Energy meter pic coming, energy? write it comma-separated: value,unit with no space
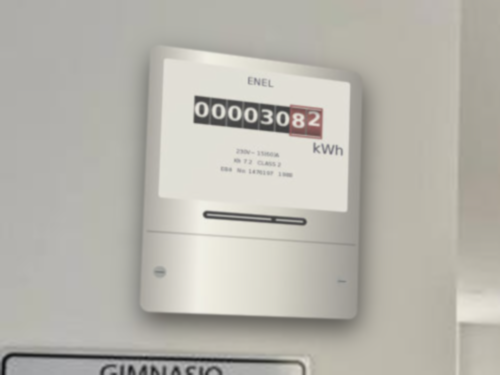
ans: 30.82,kWh
